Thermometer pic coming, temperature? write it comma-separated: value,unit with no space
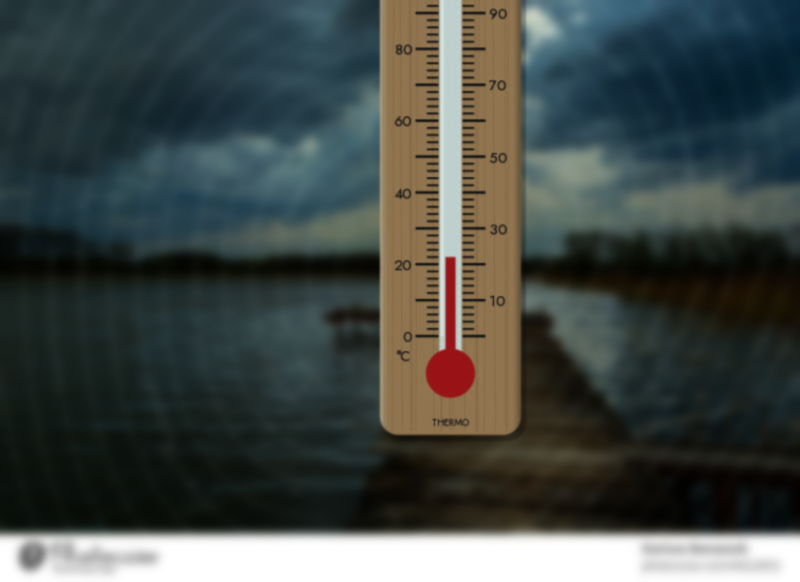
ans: 22,°C
